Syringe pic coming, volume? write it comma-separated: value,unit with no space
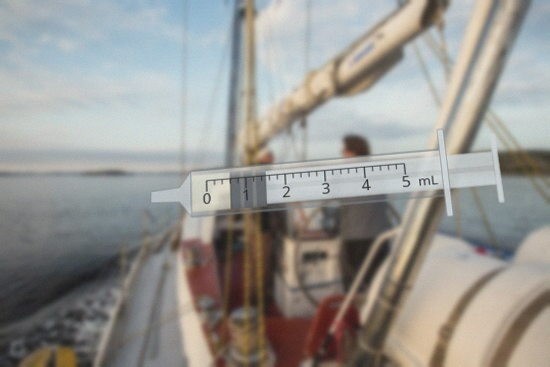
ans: 0.6,mL
